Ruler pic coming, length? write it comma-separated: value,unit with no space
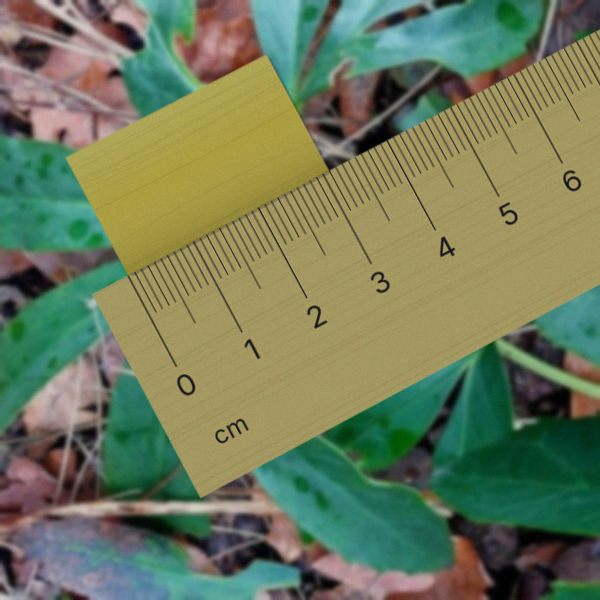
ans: 3.1,cm
